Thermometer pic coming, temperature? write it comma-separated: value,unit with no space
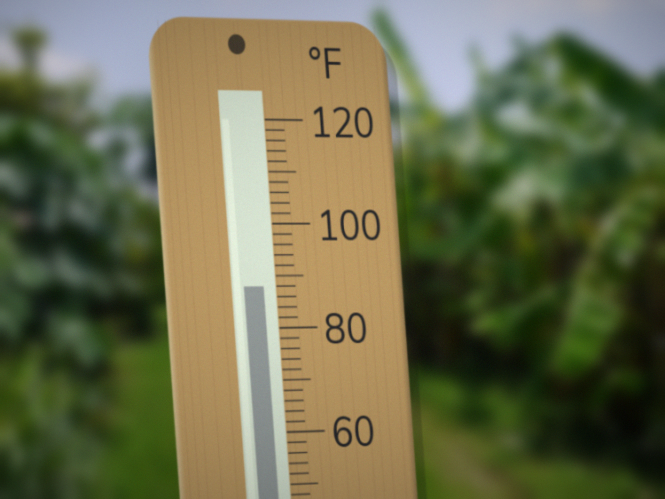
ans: 88,°F
